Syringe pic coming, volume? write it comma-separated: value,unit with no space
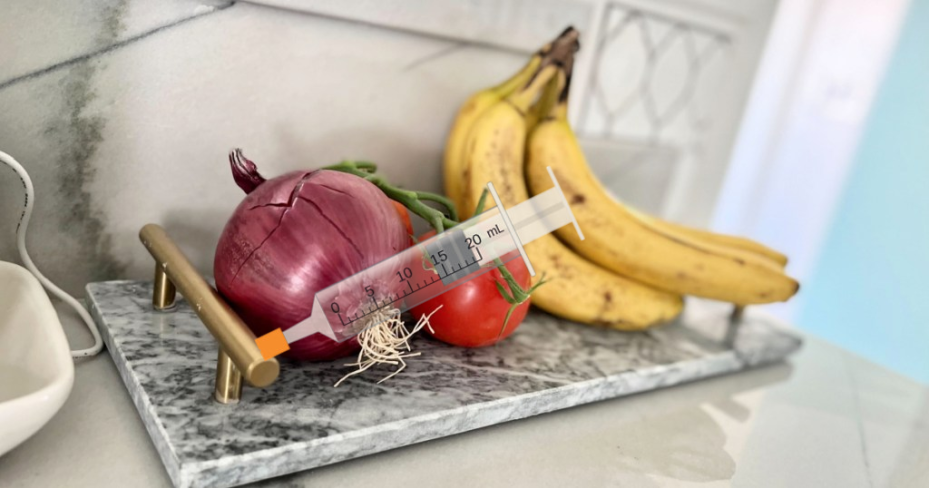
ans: 14,mL
